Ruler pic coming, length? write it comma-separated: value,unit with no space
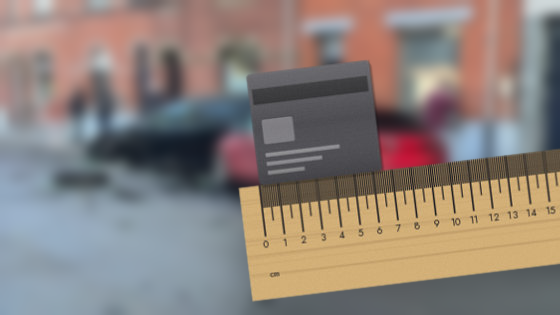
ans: 6.5,cm
